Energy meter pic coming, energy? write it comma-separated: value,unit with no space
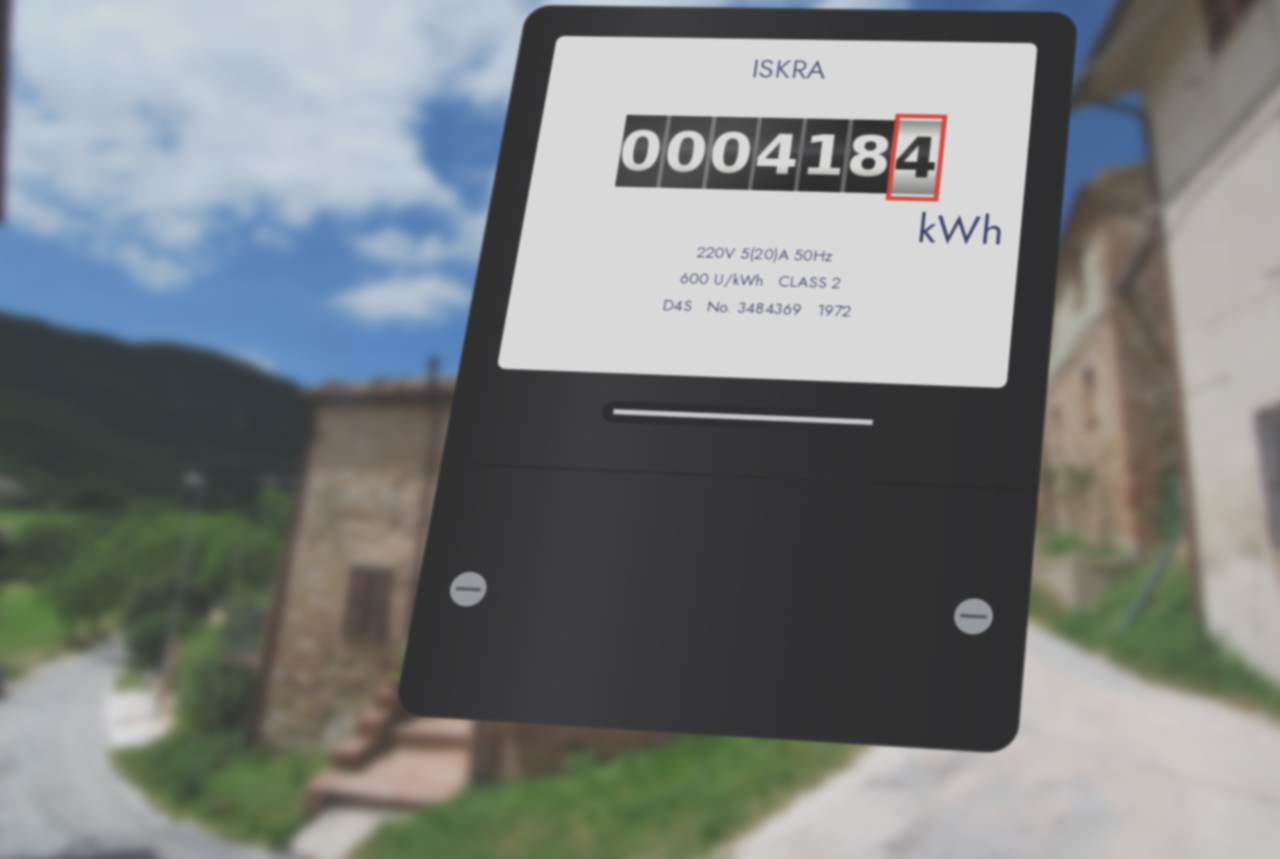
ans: 418.4,kWh
